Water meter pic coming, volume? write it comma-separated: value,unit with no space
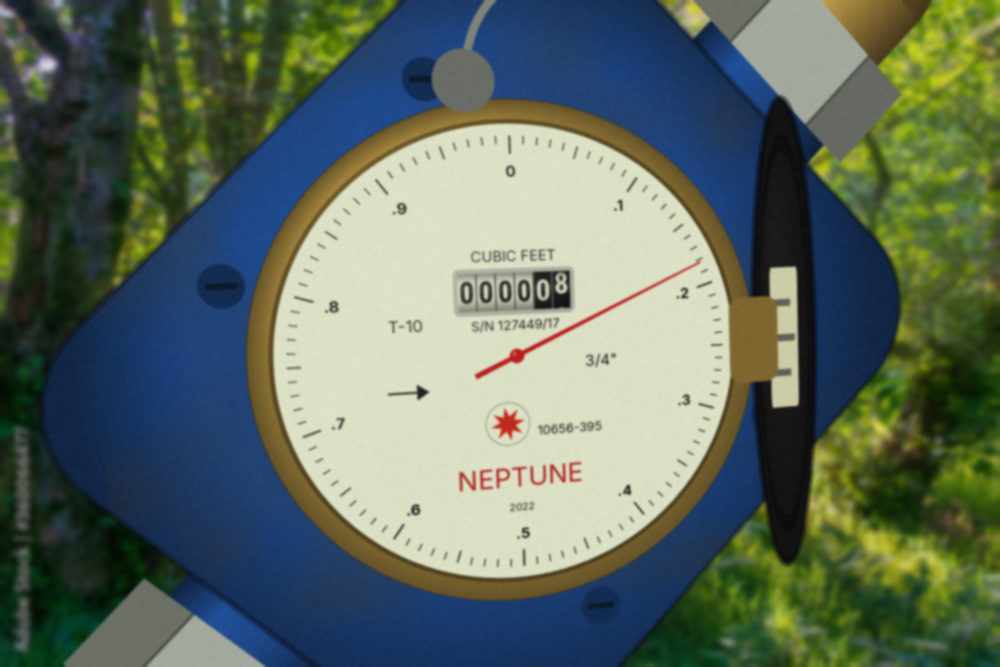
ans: 8.18,ft³
